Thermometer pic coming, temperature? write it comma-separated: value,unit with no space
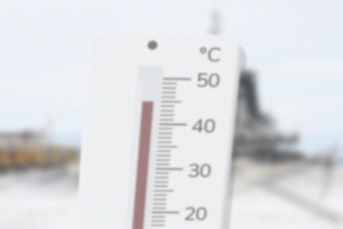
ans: 45,°C
